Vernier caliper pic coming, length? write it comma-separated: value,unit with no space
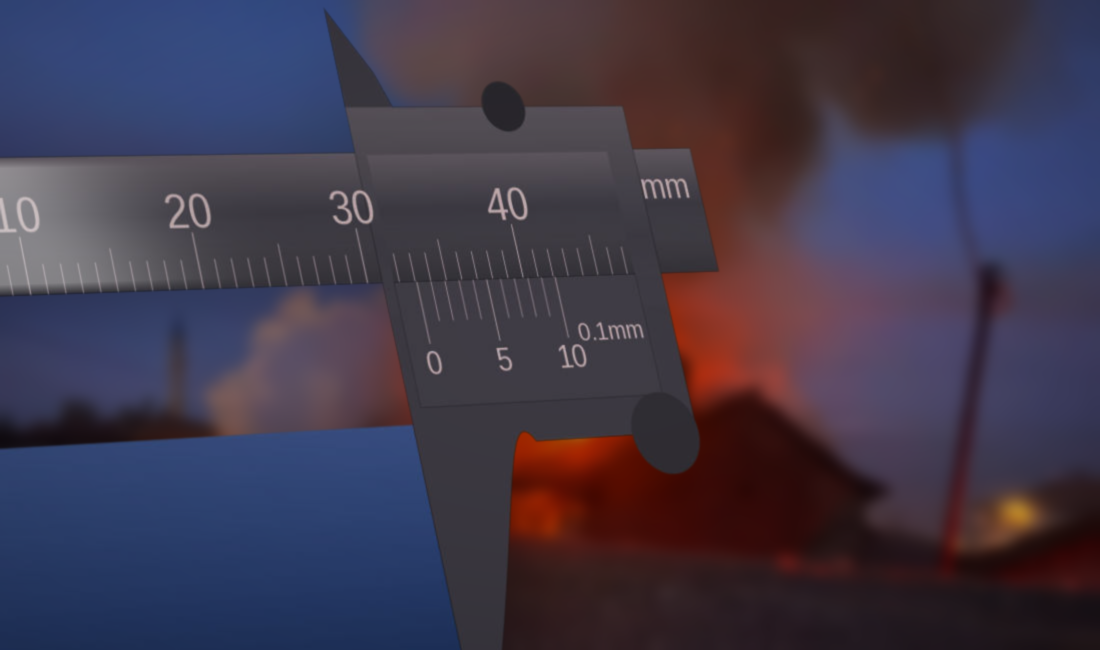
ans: 33.1,mm
